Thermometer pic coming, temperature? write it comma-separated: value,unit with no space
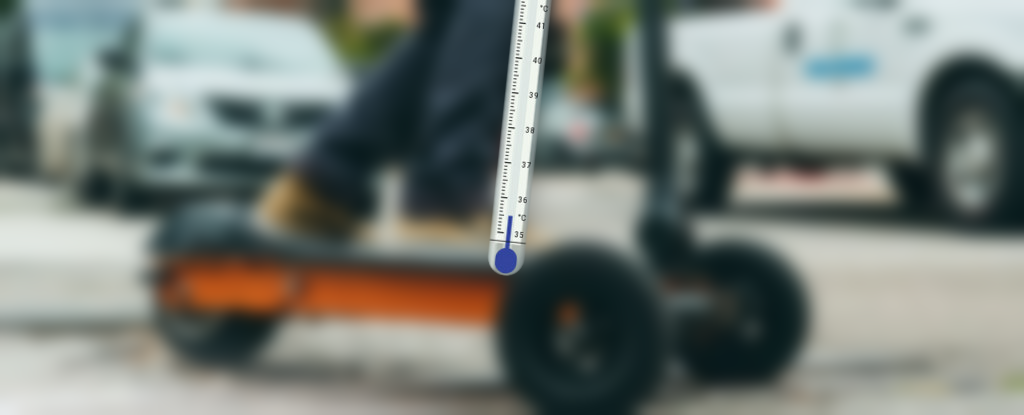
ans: 35.5,°C
